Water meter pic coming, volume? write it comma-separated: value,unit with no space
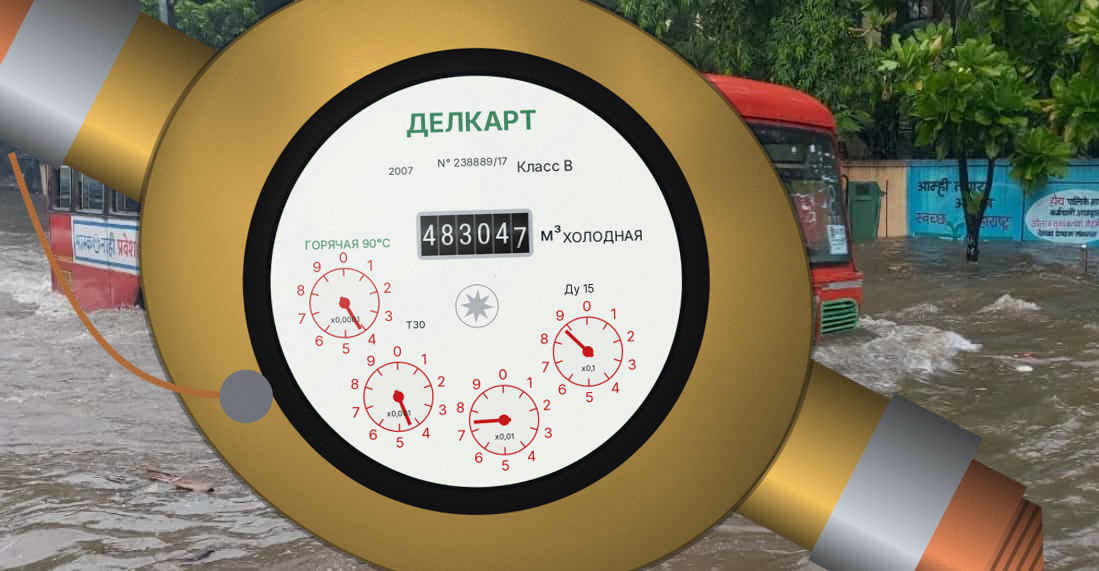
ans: 483046.8744,m³
